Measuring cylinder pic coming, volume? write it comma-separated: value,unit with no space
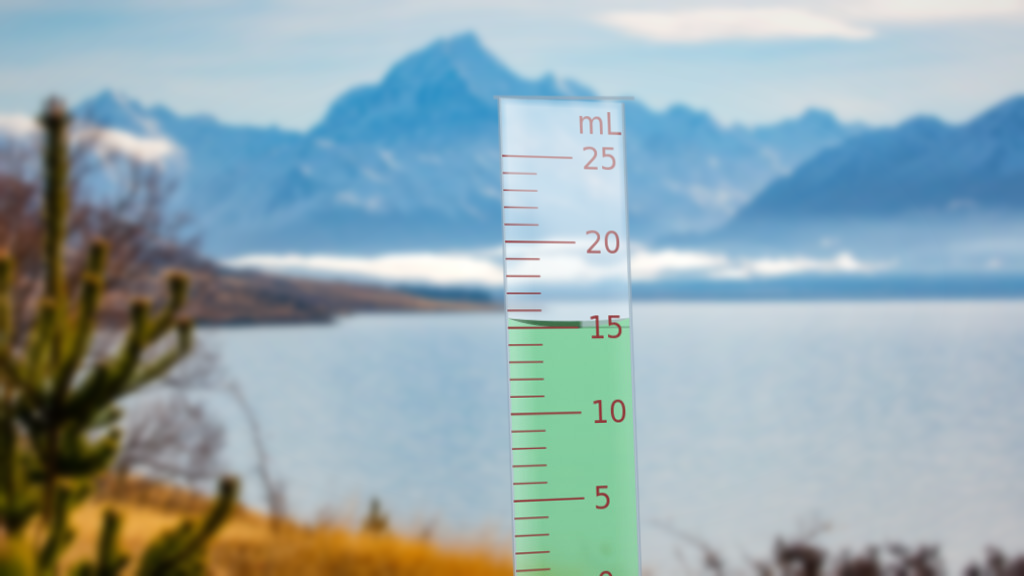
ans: 15,mL
